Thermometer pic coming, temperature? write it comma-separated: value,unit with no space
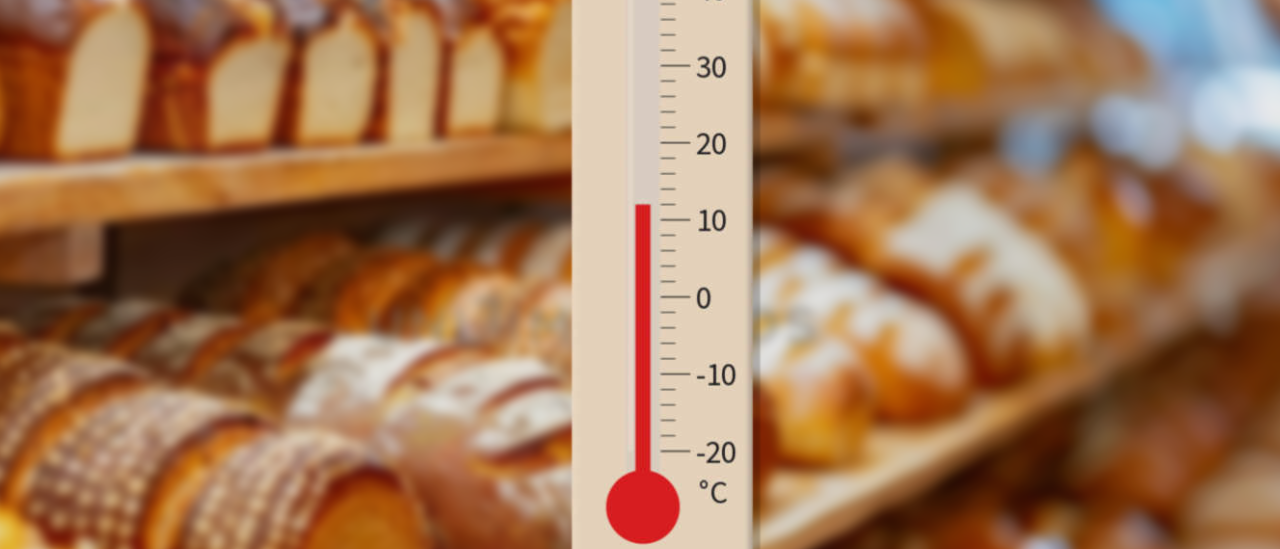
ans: 12,°C
